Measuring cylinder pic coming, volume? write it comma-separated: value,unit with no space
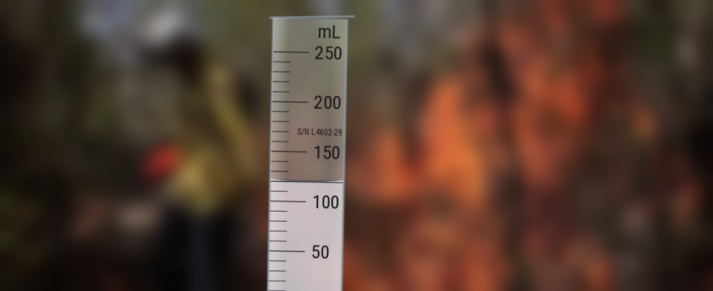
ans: 120,mL
